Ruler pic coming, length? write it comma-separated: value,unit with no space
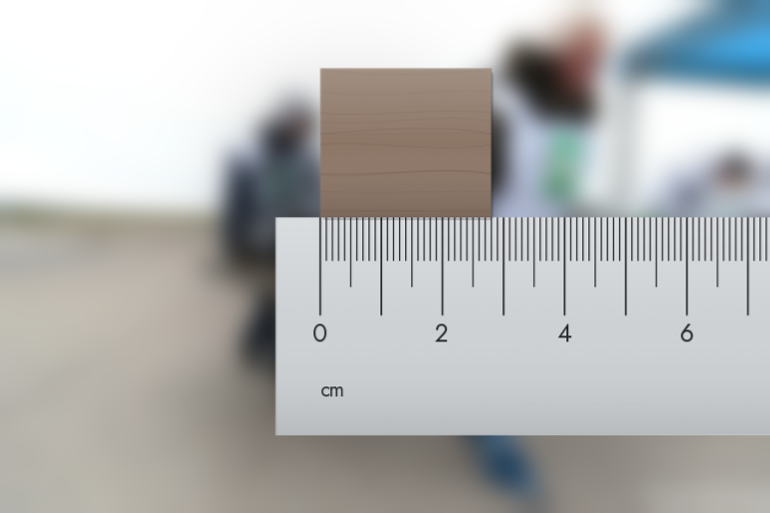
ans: 2.8,cm
